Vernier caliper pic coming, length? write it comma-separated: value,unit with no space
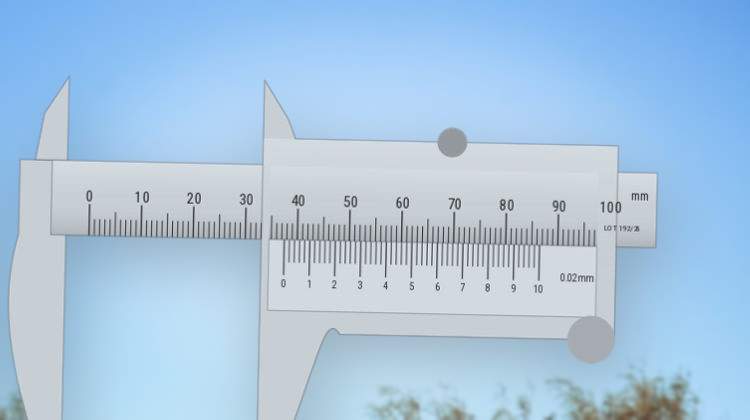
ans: 37.5,mm
